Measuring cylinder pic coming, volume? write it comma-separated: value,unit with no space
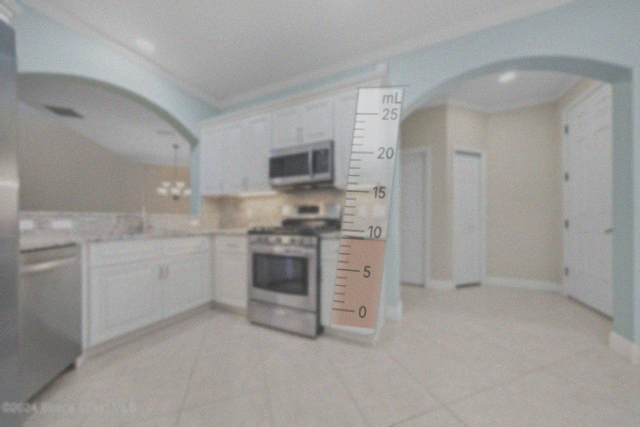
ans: 9,mL
